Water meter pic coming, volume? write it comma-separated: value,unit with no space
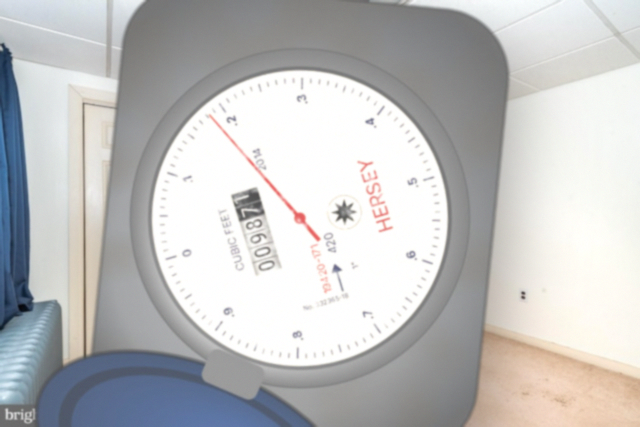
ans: 9871.18,ft³
